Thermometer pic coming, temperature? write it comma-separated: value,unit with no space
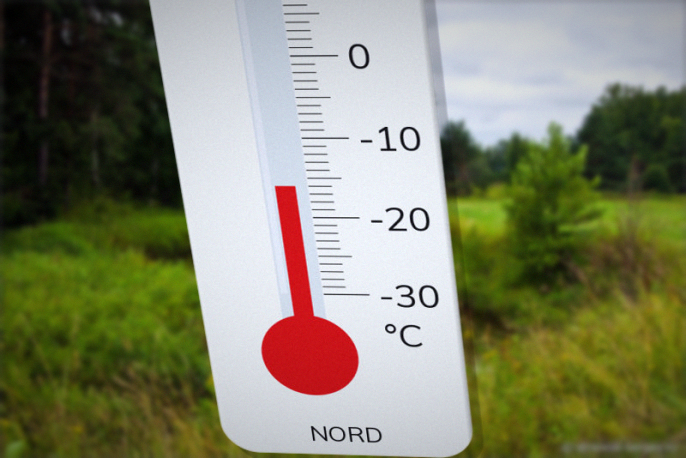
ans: -16,°C
